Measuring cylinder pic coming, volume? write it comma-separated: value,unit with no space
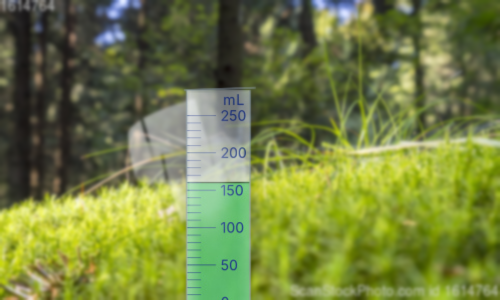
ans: 160,mL
